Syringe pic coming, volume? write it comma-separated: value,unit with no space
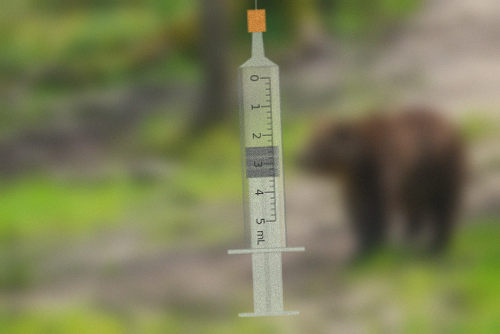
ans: 2.4,mL
